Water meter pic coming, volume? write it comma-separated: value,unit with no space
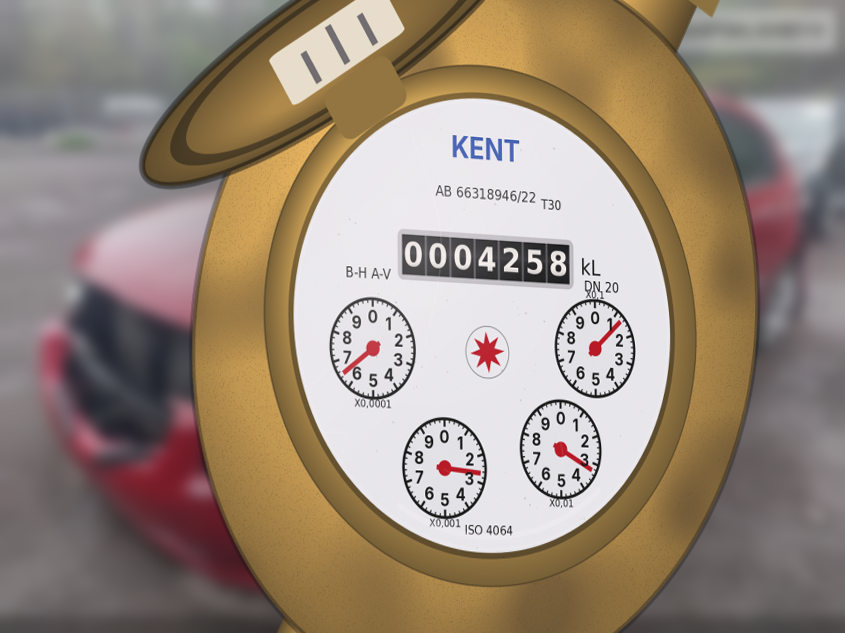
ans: 4258.1326,kL
